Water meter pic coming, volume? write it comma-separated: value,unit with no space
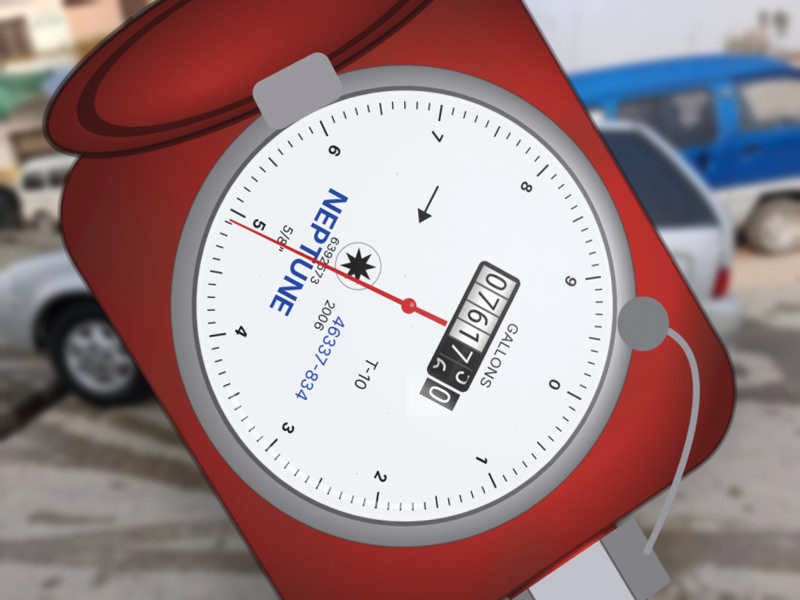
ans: 761754.9,gal
